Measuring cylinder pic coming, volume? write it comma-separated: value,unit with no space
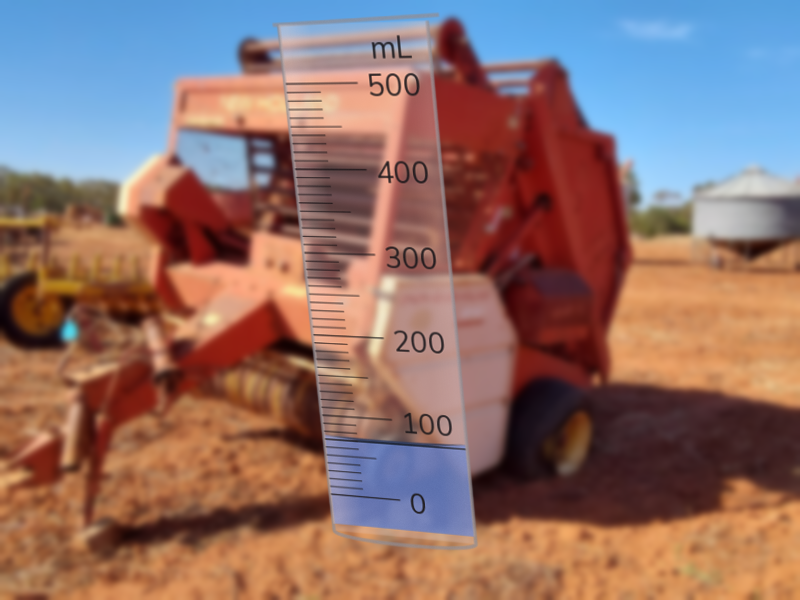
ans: 70,mL
